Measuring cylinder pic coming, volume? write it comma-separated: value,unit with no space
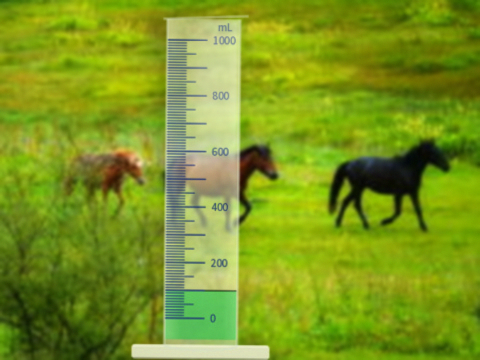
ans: 100,mL
